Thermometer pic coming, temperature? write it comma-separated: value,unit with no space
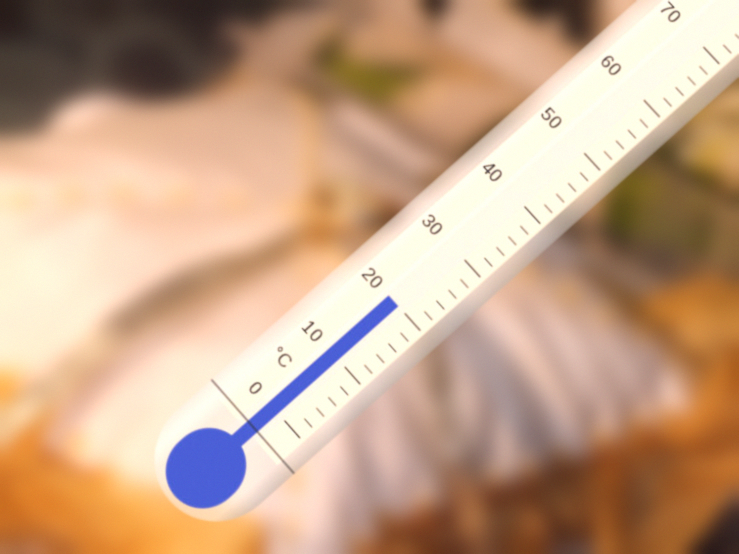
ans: 20,°C
